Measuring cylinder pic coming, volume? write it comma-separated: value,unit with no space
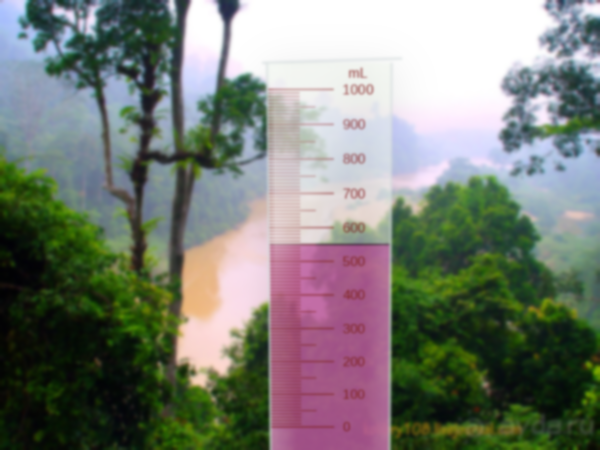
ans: 550,mL
